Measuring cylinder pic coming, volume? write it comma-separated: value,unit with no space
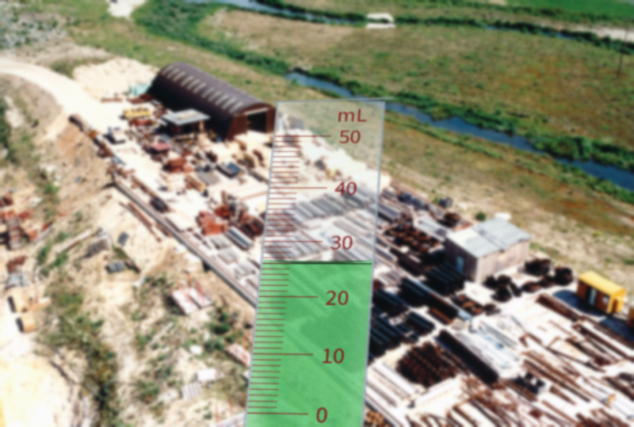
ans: 26,mL
